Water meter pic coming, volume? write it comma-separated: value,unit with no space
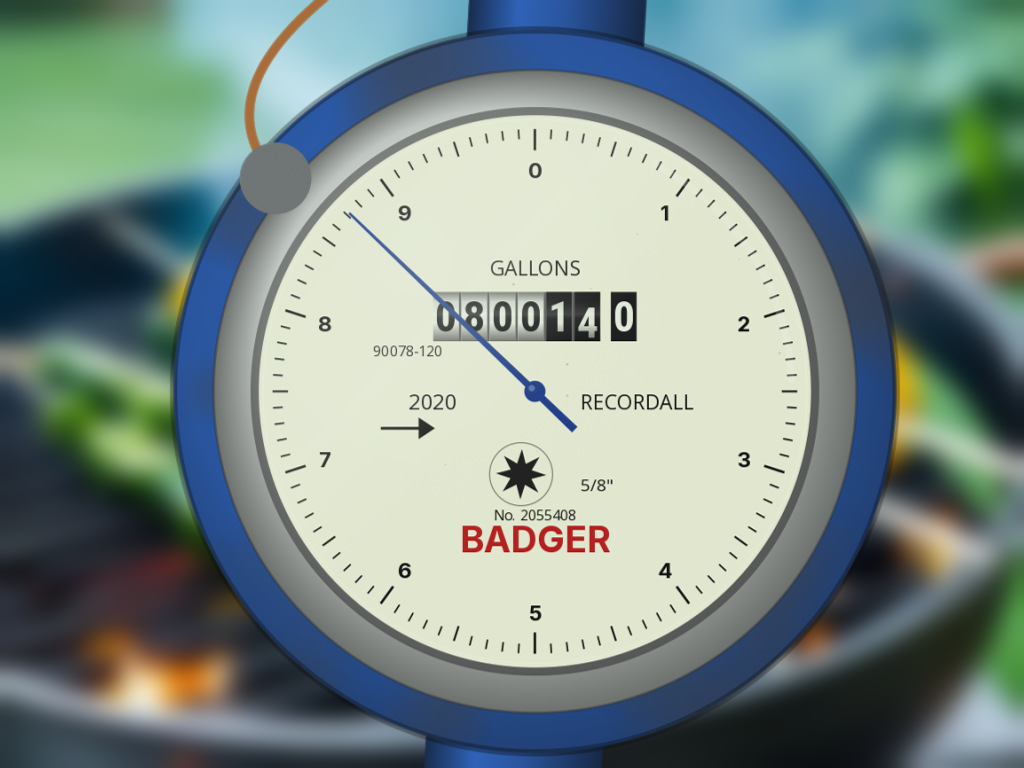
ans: 800138.7,gal
